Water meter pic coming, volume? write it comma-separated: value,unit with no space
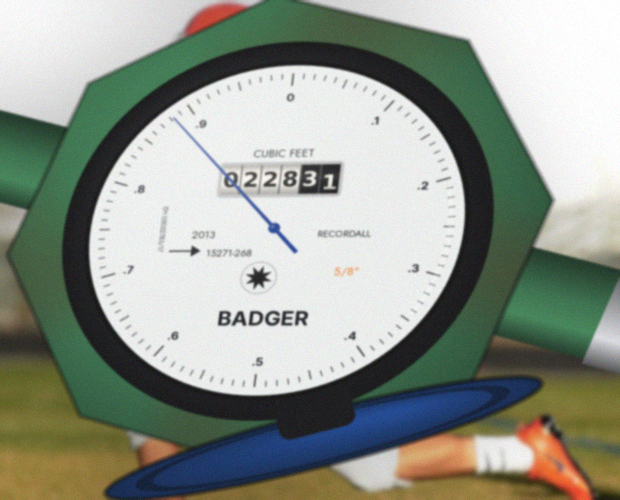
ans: 22830.88,ft³
